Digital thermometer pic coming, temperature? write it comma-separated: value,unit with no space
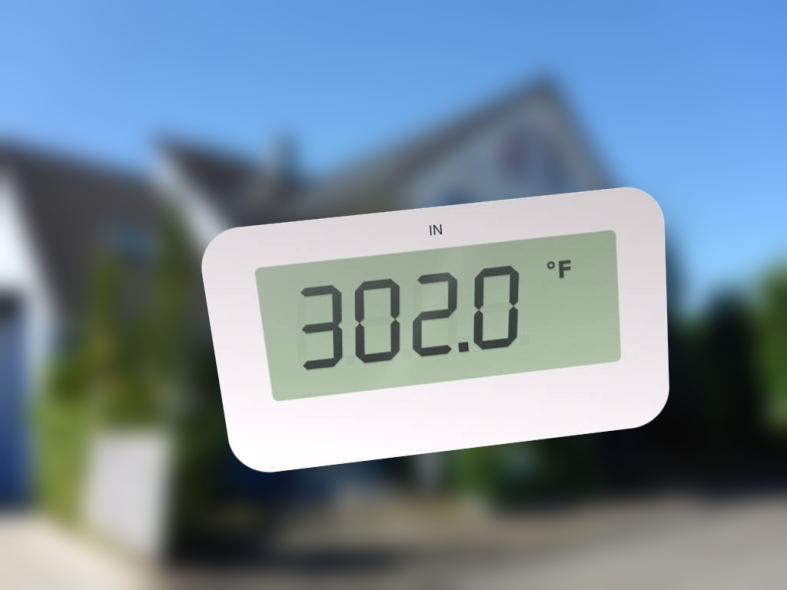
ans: 302.0,°F
